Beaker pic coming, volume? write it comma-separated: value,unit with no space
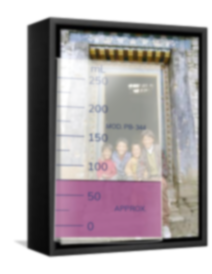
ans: 75,mL
